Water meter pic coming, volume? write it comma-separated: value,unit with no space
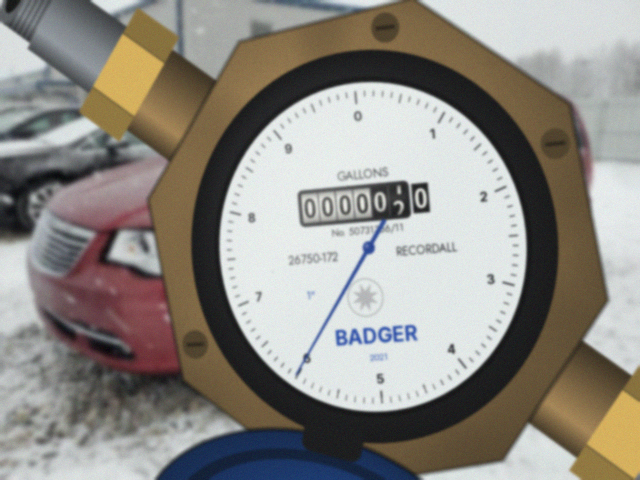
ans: 16.0,gal
